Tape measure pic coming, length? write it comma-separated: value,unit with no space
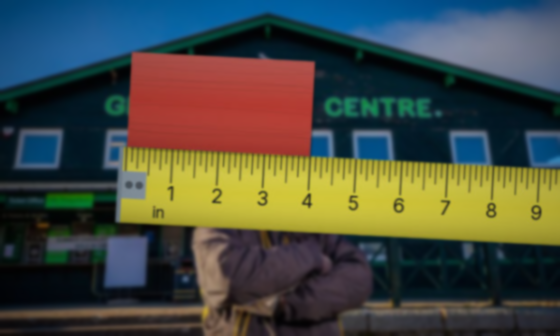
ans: 4,in
